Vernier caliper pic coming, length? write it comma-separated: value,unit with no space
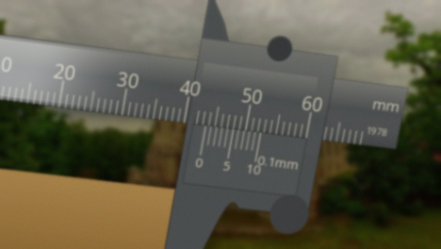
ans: 43.5,mm
